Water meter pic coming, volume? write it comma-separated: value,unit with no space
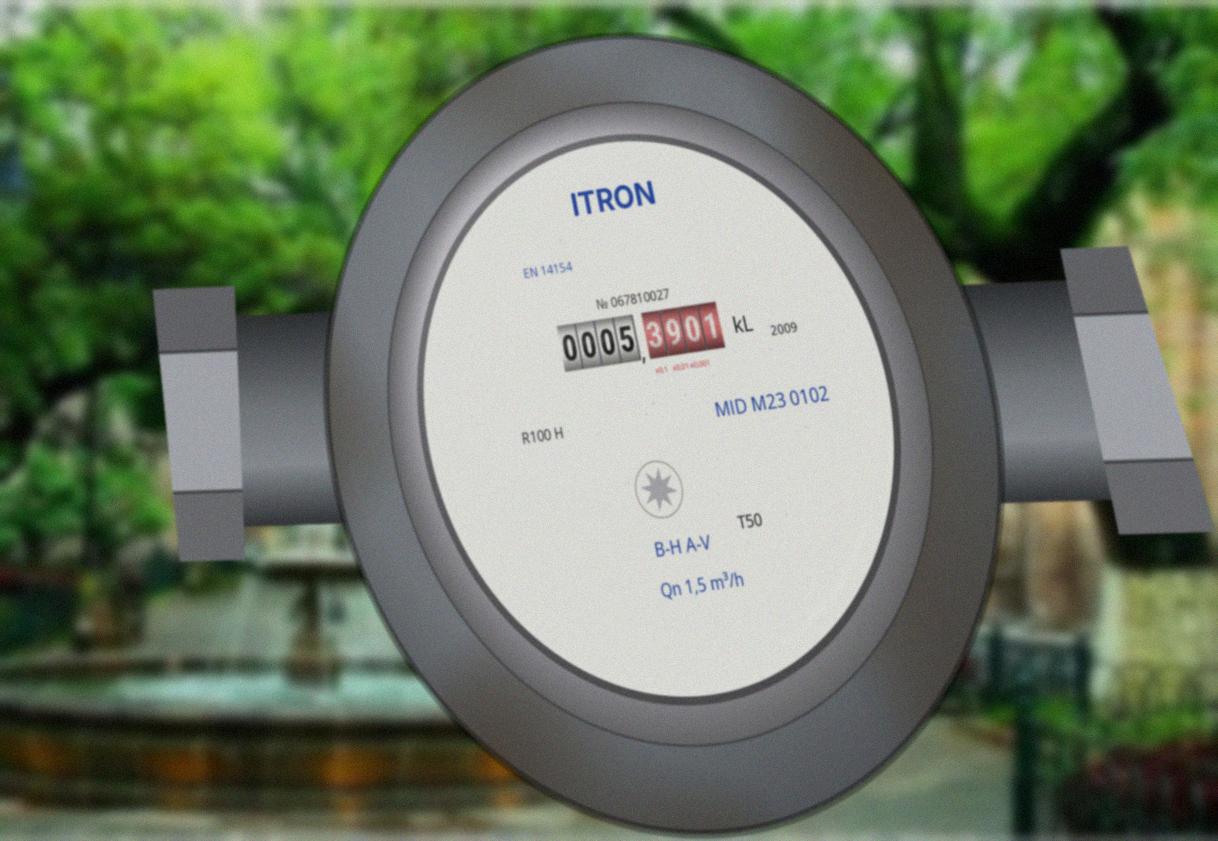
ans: 5.3901,kL
